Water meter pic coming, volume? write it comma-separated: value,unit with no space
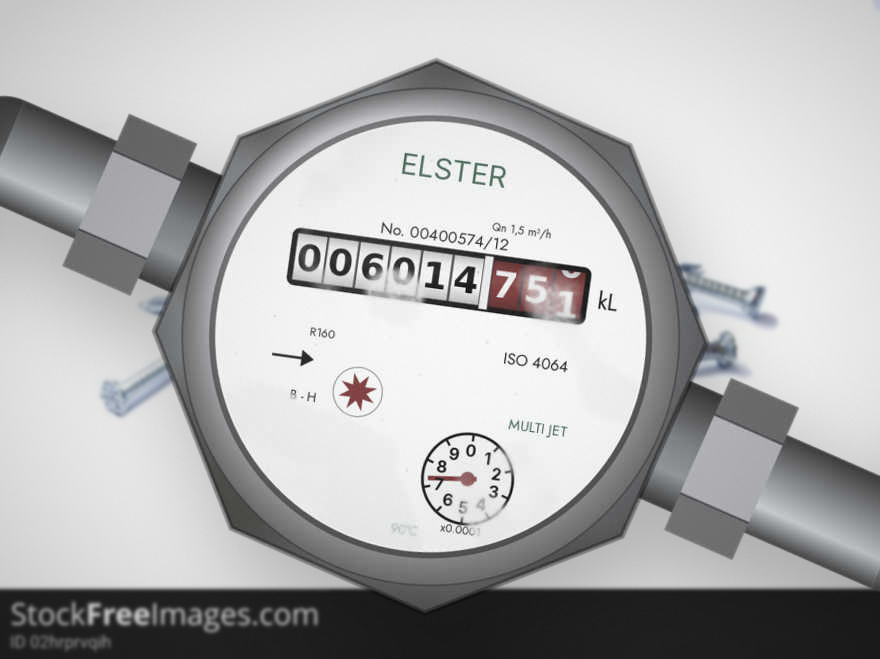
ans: 6014.7507,kL
